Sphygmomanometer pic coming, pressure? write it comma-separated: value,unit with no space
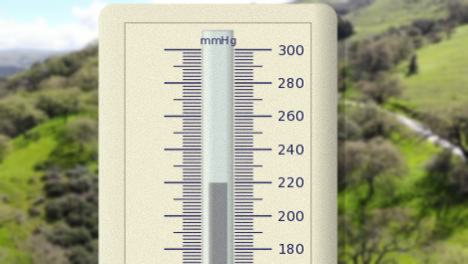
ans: 220,mmHg
